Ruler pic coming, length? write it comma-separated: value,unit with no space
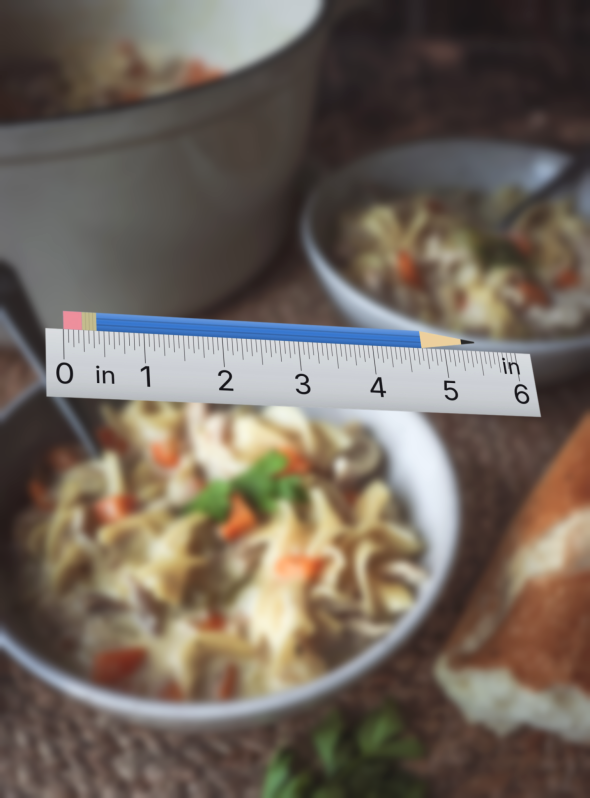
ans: 5.4375,in
